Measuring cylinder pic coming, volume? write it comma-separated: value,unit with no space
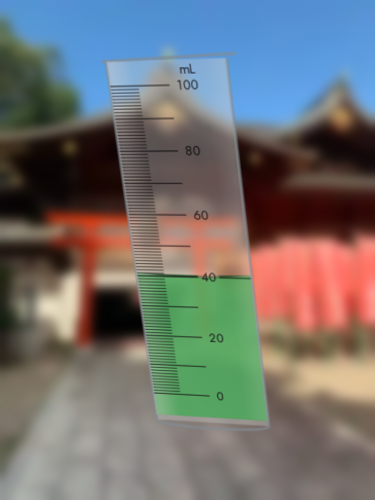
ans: 40,mL
